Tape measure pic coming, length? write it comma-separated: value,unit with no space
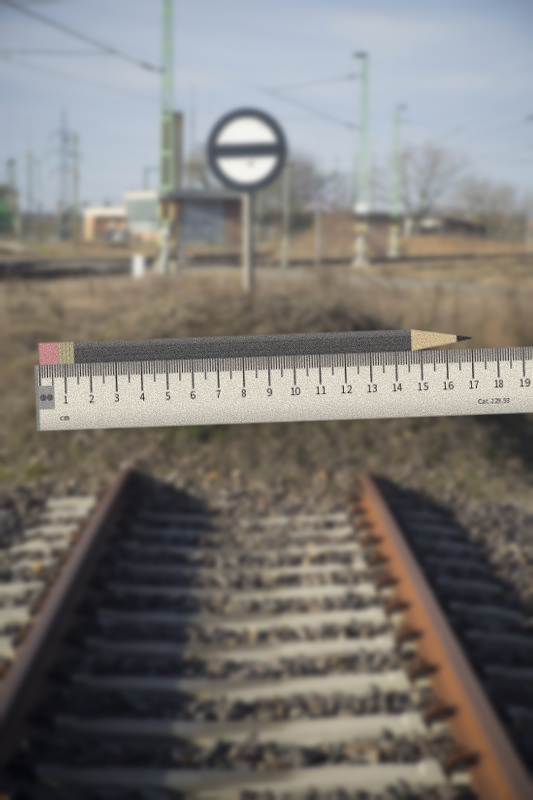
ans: 17,cm
